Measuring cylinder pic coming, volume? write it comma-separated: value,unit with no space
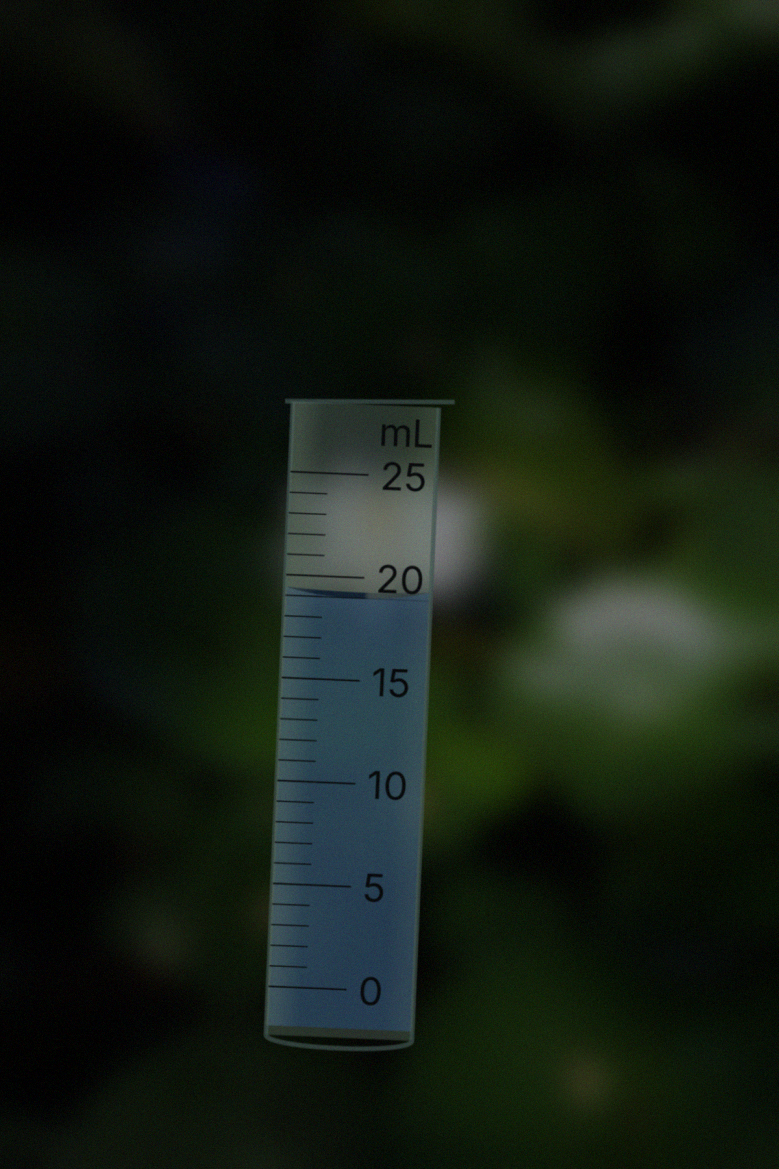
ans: 19,mL
